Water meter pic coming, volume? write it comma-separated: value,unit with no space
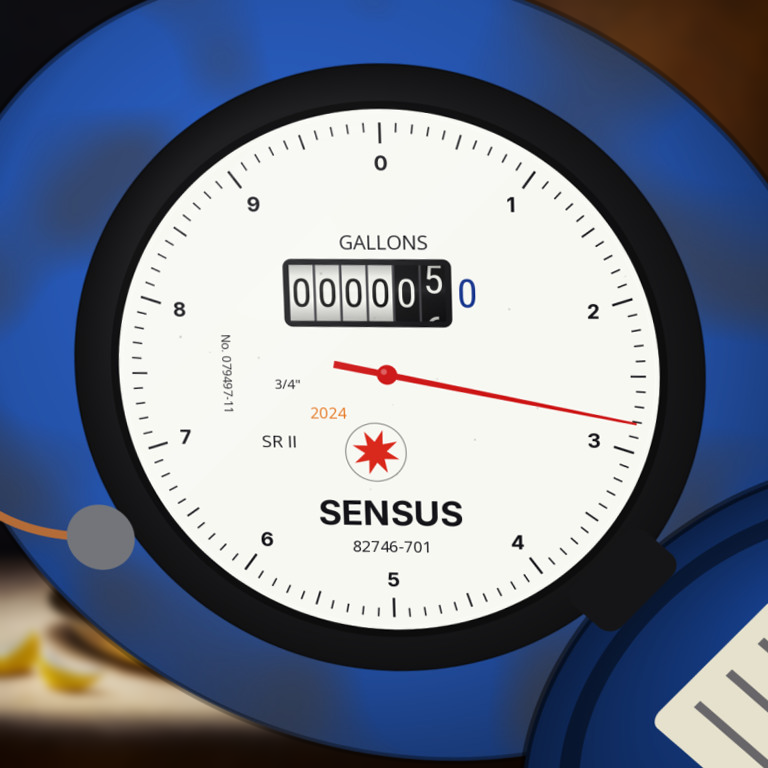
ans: 52.8,gal
